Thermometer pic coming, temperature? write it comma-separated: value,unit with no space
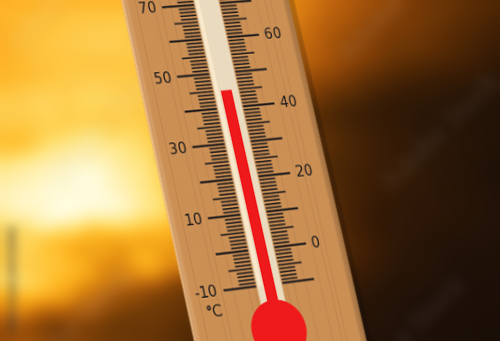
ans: 45,°C
